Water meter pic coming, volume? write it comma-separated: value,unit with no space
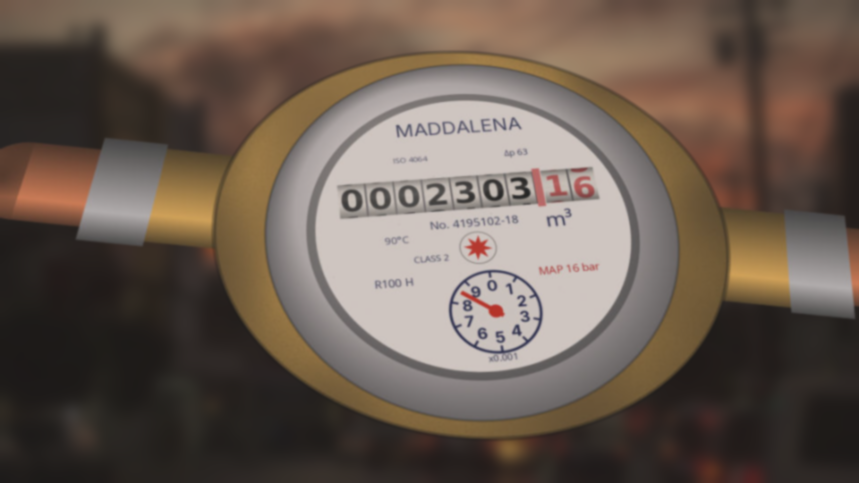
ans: 2303.158,m³
